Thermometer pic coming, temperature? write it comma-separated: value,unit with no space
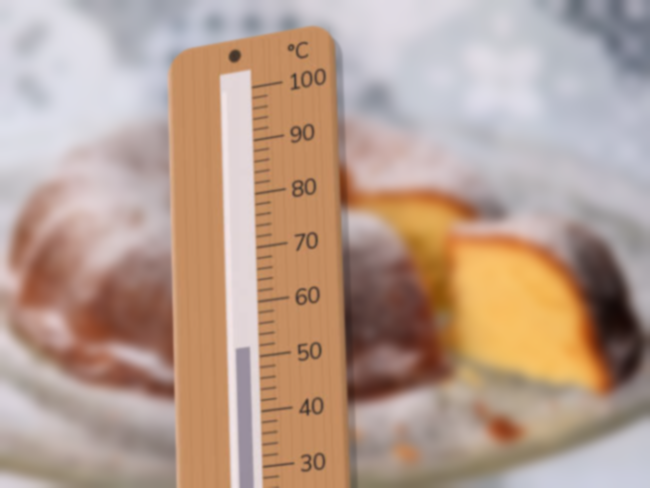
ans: 52,°C
